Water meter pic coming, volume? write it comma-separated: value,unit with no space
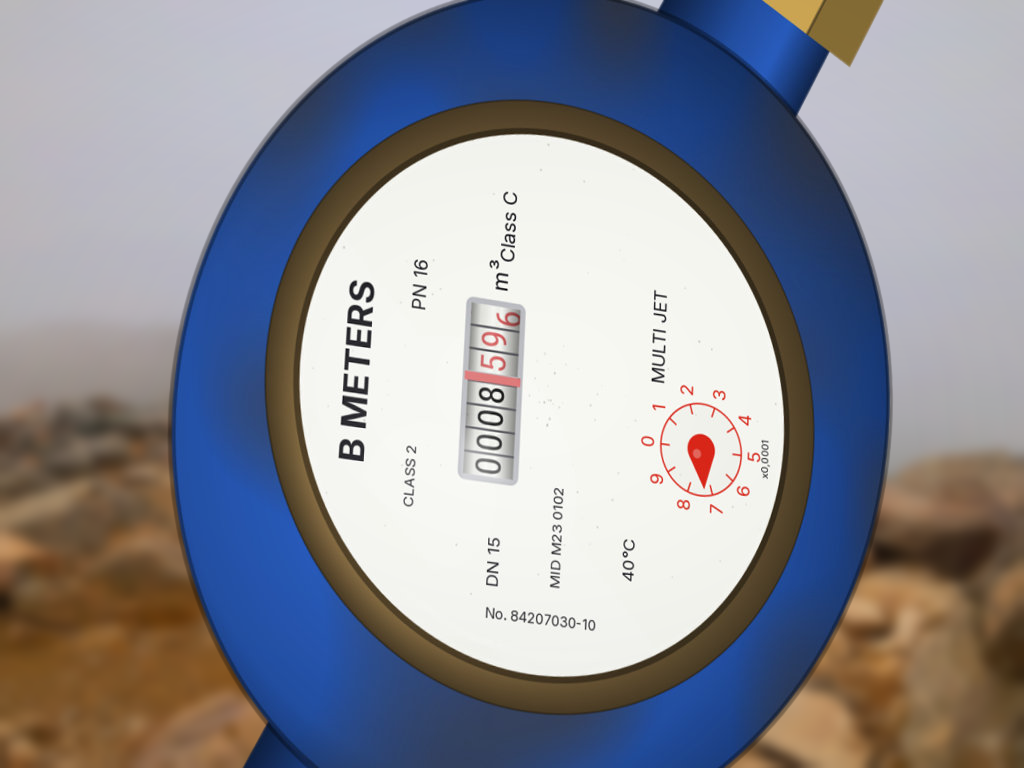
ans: 8.5957,m³
